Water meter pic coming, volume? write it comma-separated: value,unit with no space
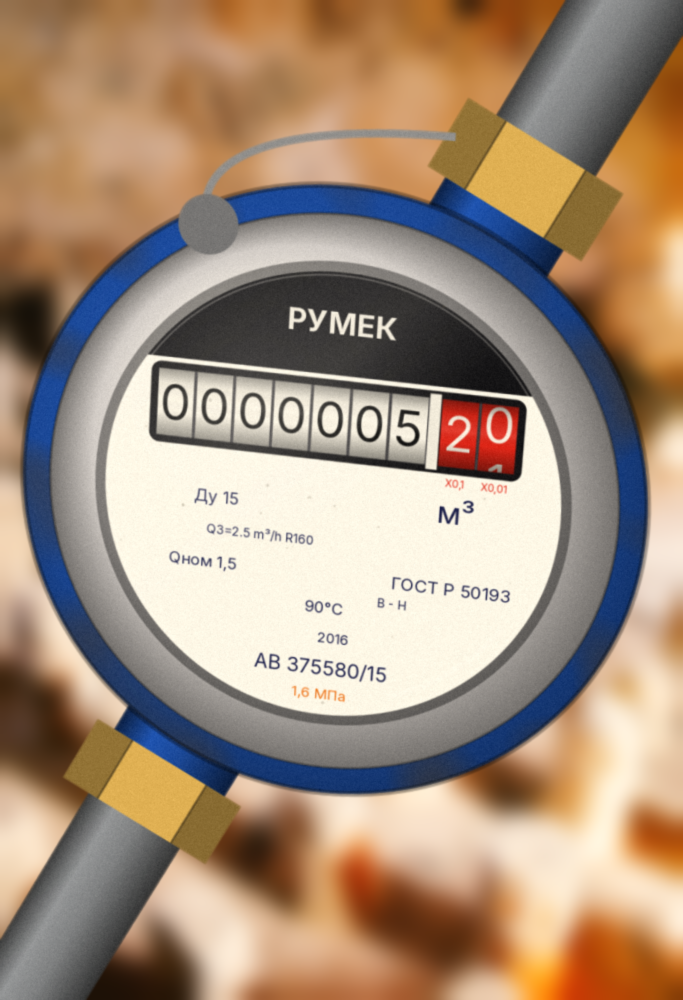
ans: 5.20,m³
